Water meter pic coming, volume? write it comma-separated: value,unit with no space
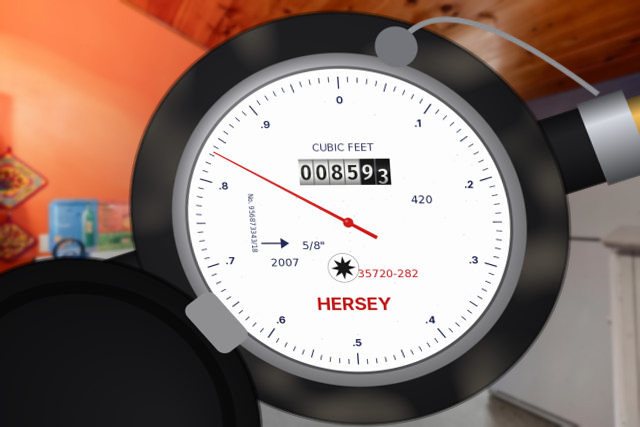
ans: 8592.83,ft³
